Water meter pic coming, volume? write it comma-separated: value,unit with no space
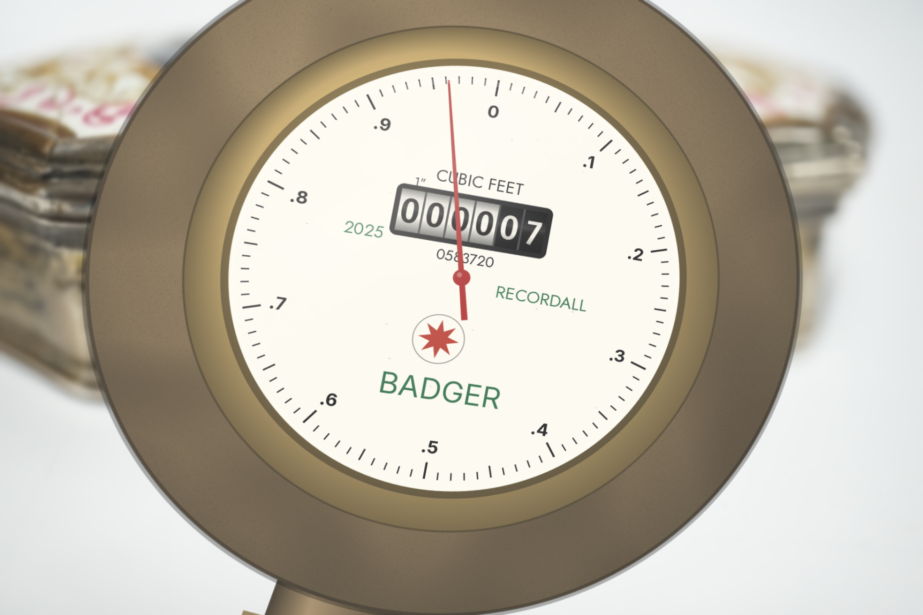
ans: 6.96,ft³
